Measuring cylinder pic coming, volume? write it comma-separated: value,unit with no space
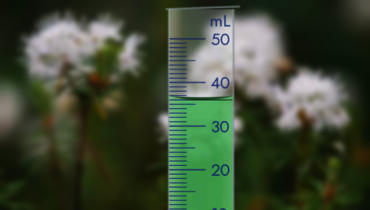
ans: 36,mL
